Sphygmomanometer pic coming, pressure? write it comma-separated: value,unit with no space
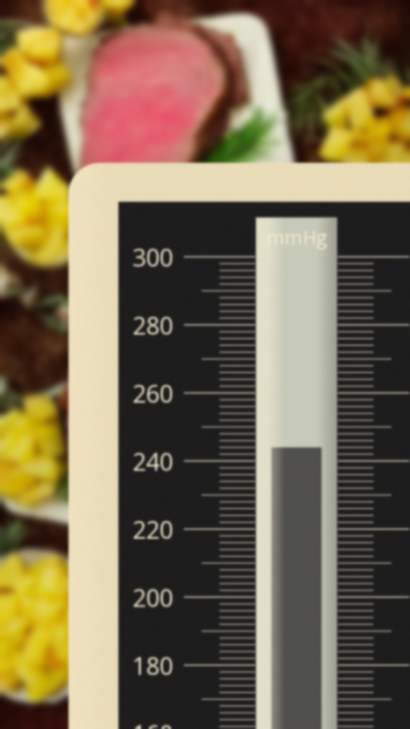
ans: 244,mmHg
